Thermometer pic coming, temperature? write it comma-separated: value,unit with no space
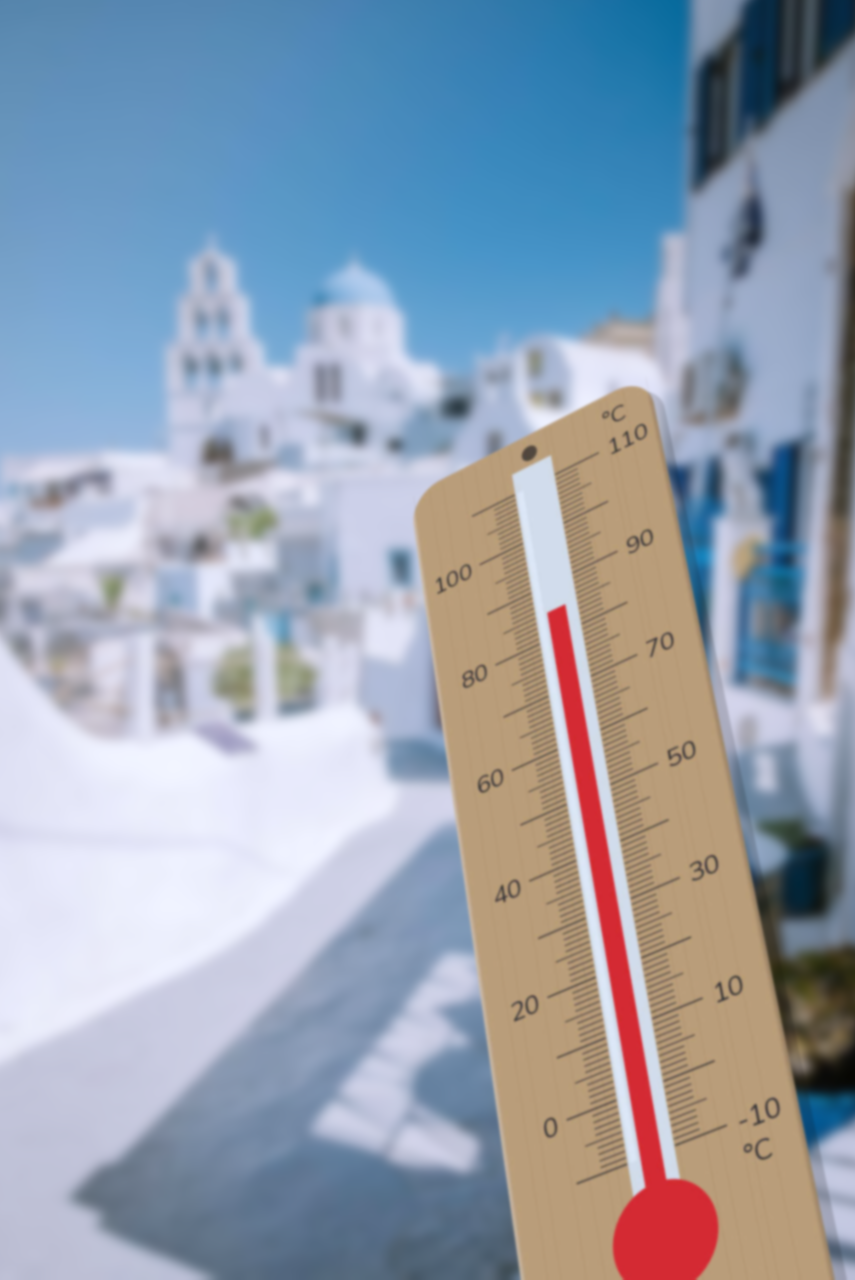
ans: 85,°C
